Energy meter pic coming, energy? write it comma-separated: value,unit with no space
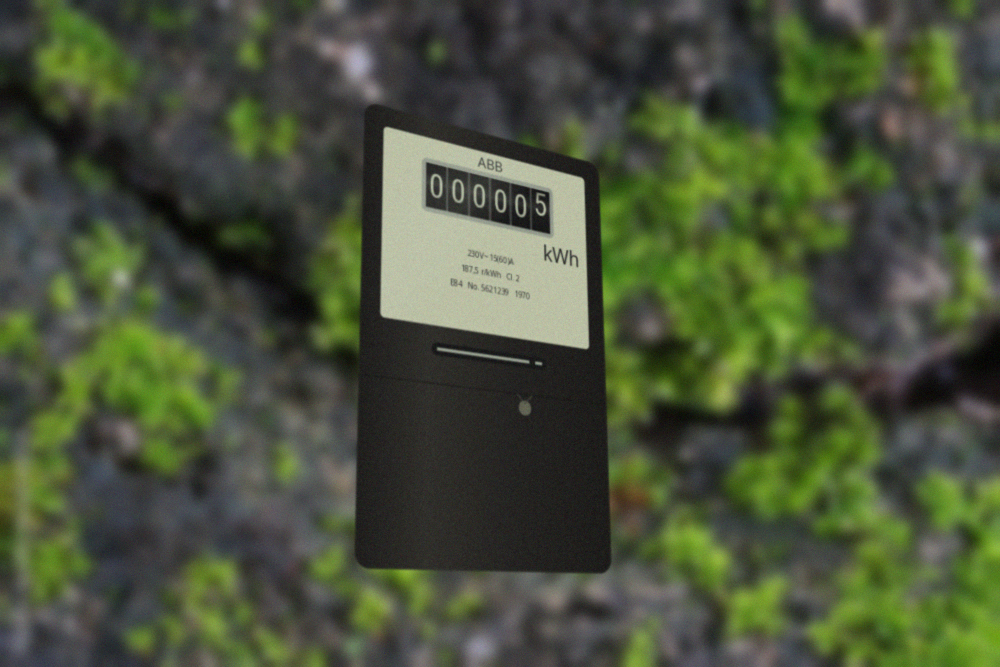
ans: 5,kWh
